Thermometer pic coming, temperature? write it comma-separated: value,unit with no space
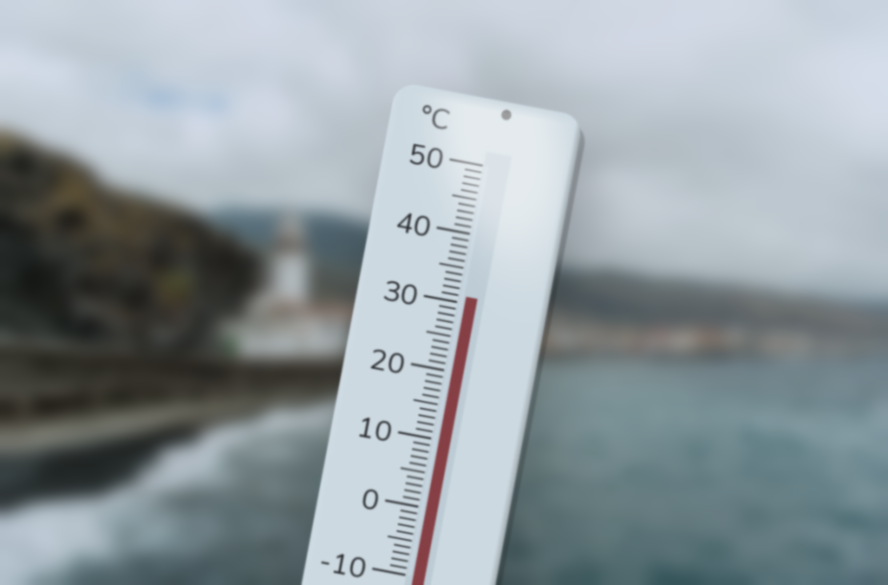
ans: 31,°C
